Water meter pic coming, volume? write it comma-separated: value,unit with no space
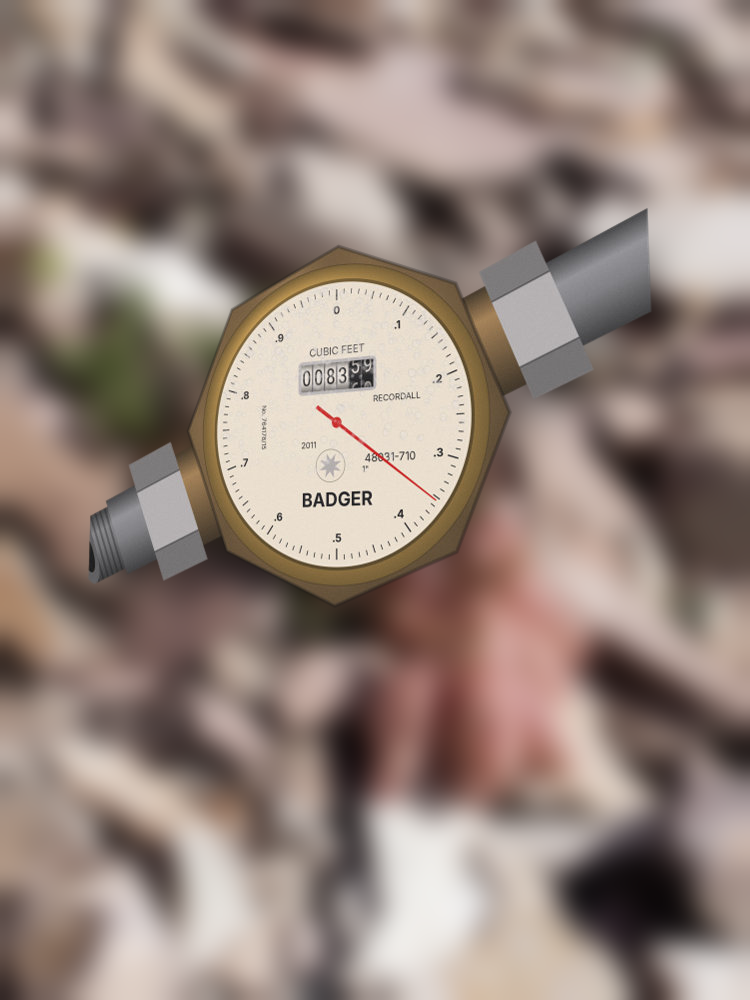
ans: 8359.35,ft³
